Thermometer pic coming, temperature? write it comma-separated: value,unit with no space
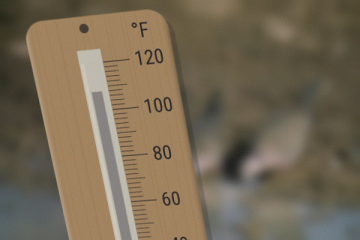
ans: 108,°F
